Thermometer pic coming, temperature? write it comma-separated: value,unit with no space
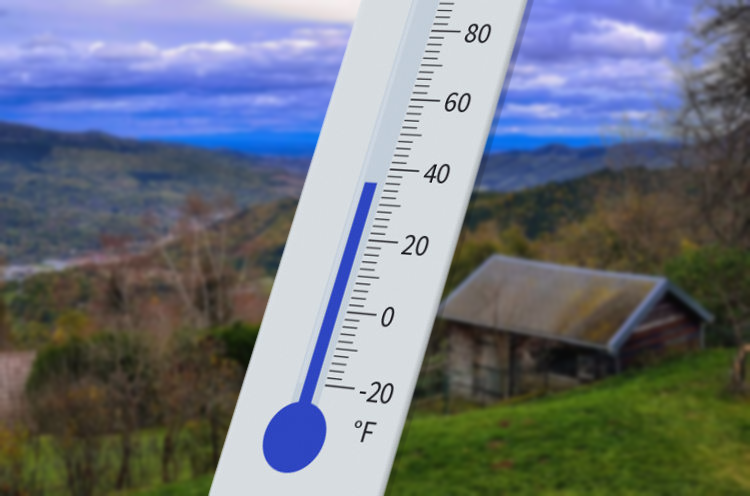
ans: 36,°F
